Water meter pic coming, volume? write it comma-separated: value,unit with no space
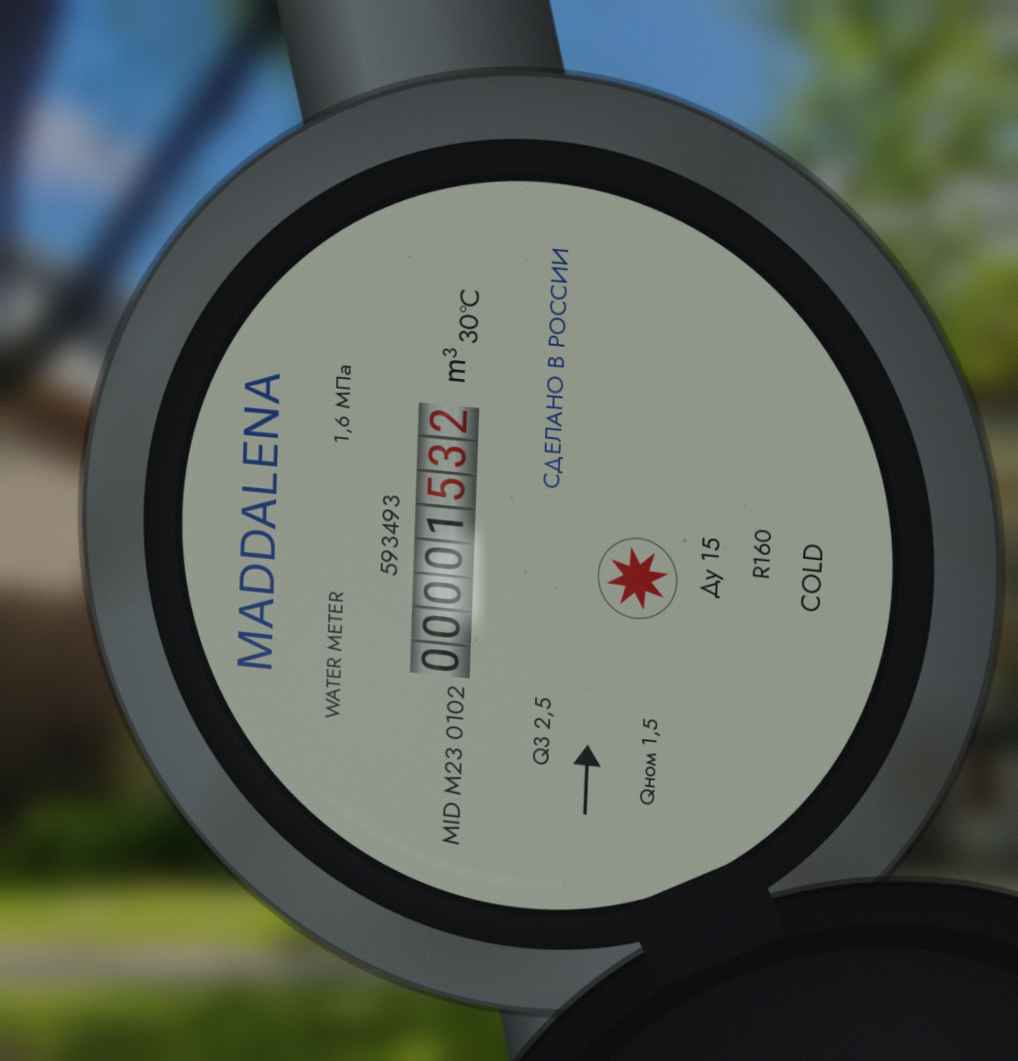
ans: 1.532,m³
